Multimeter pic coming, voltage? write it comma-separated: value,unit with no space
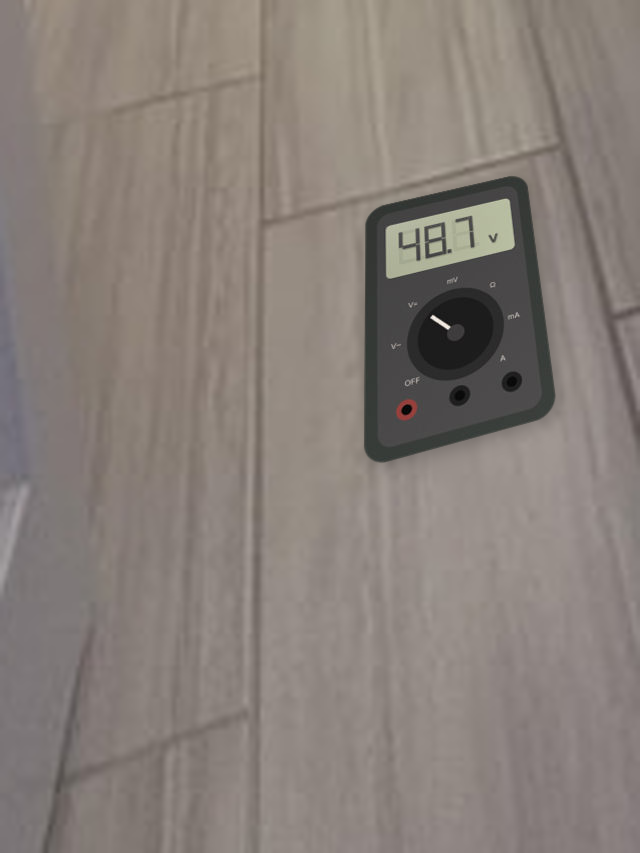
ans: 48.7,V
